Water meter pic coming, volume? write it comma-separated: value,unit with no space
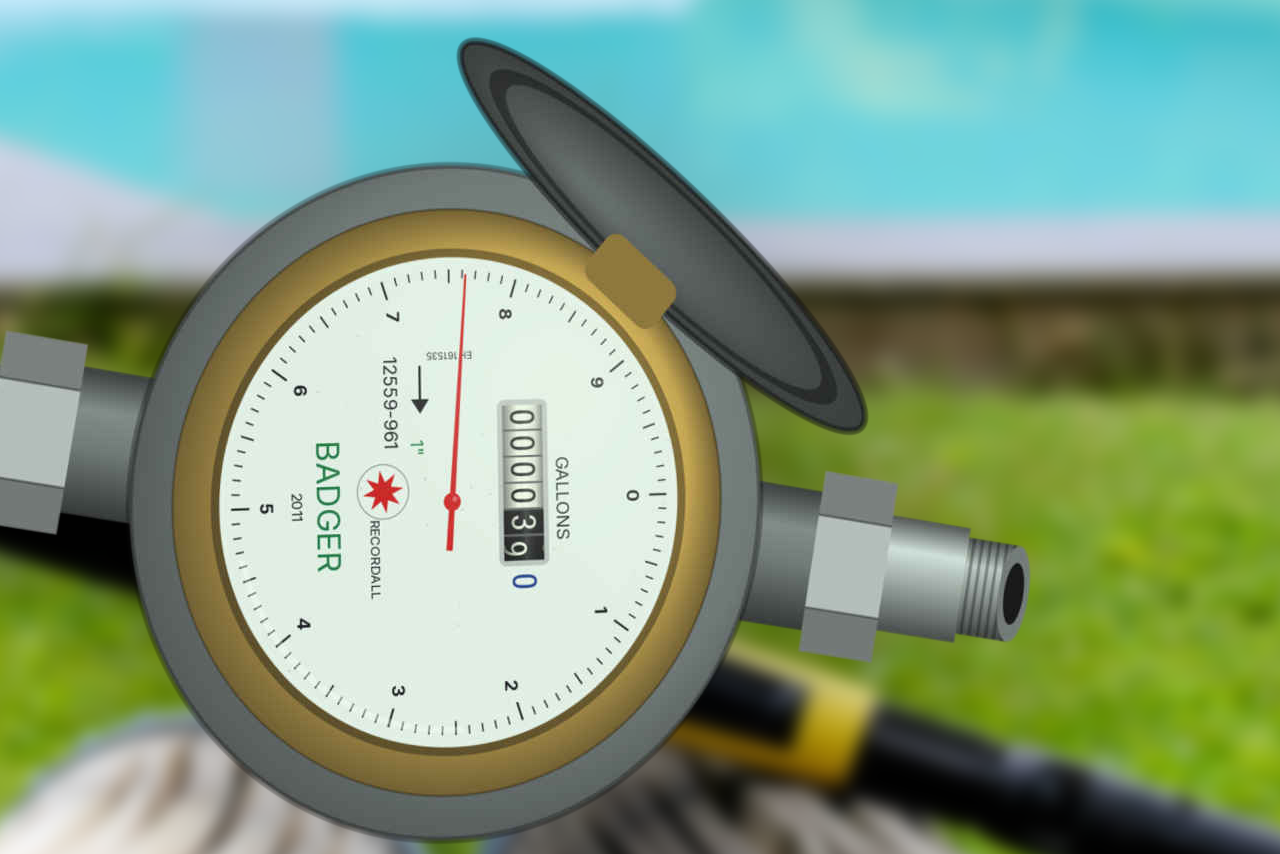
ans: 387.6,gal
